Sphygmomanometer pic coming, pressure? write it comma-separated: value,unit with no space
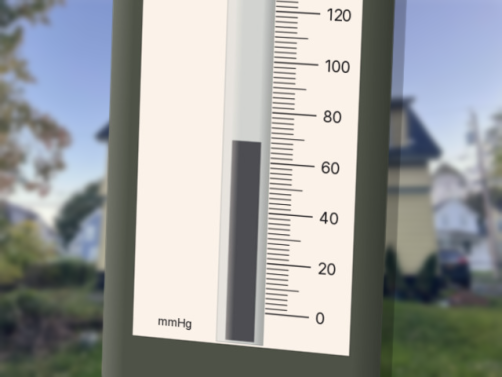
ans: 68,mmHg
